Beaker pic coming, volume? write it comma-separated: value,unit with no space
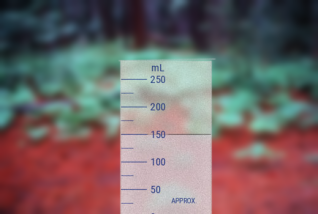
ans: 150,mL
